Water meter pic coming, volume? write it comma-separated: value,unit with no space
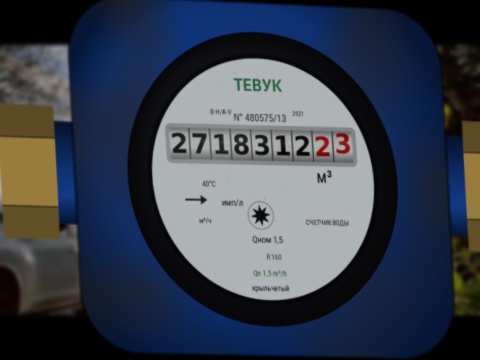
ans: 2718312.23,m³
